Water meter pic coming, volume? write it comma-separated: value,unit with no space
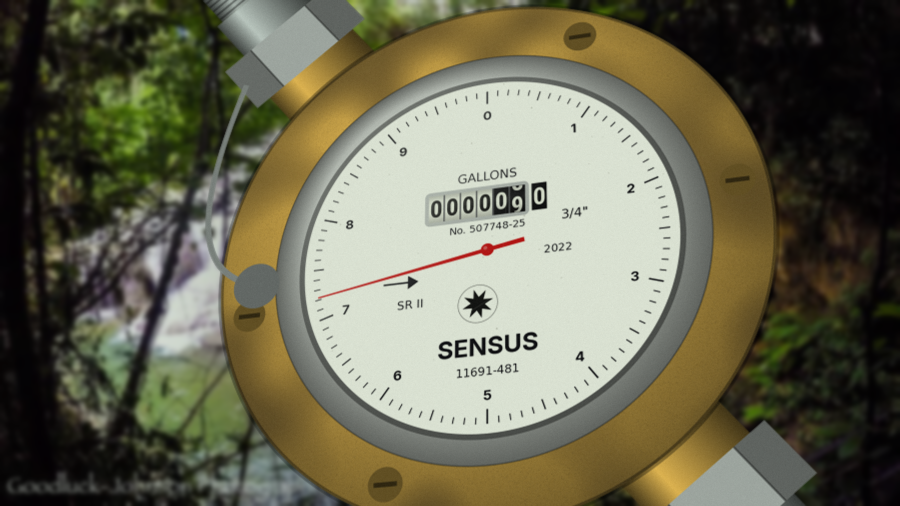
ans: 87.2,gal
